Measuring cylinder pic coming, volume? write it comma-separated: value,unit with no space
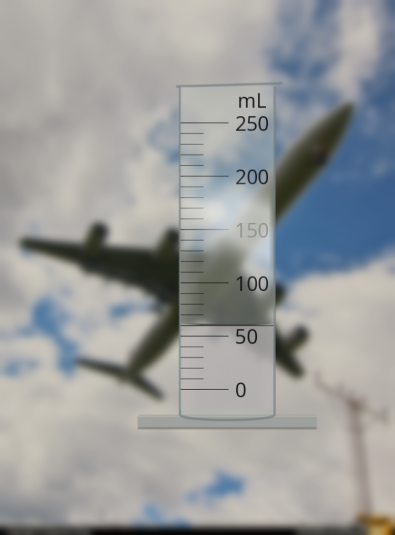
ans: 60,mL
